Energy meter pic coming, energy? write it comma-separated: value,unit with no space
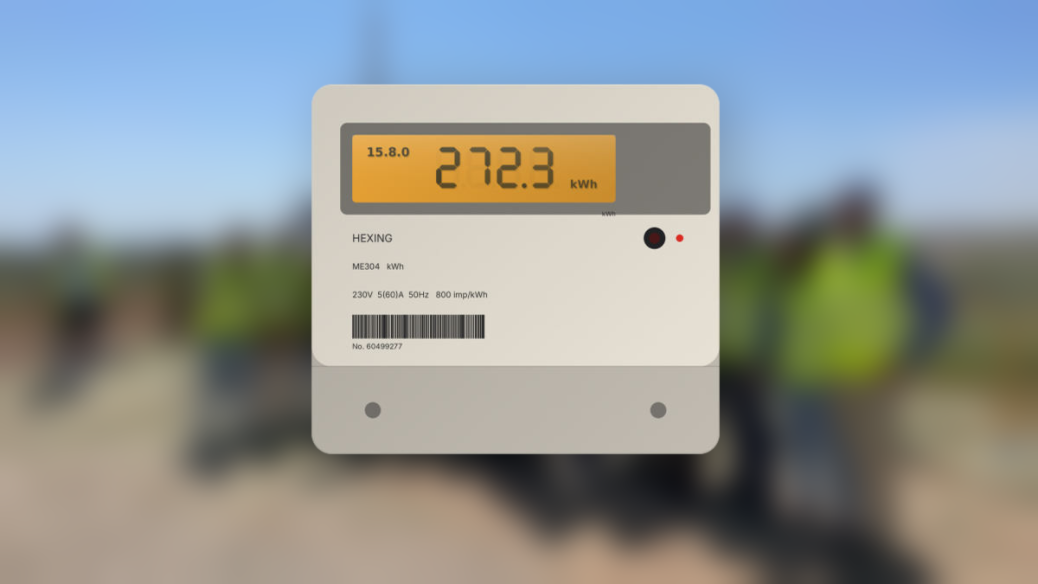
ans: 272.3,kWh
